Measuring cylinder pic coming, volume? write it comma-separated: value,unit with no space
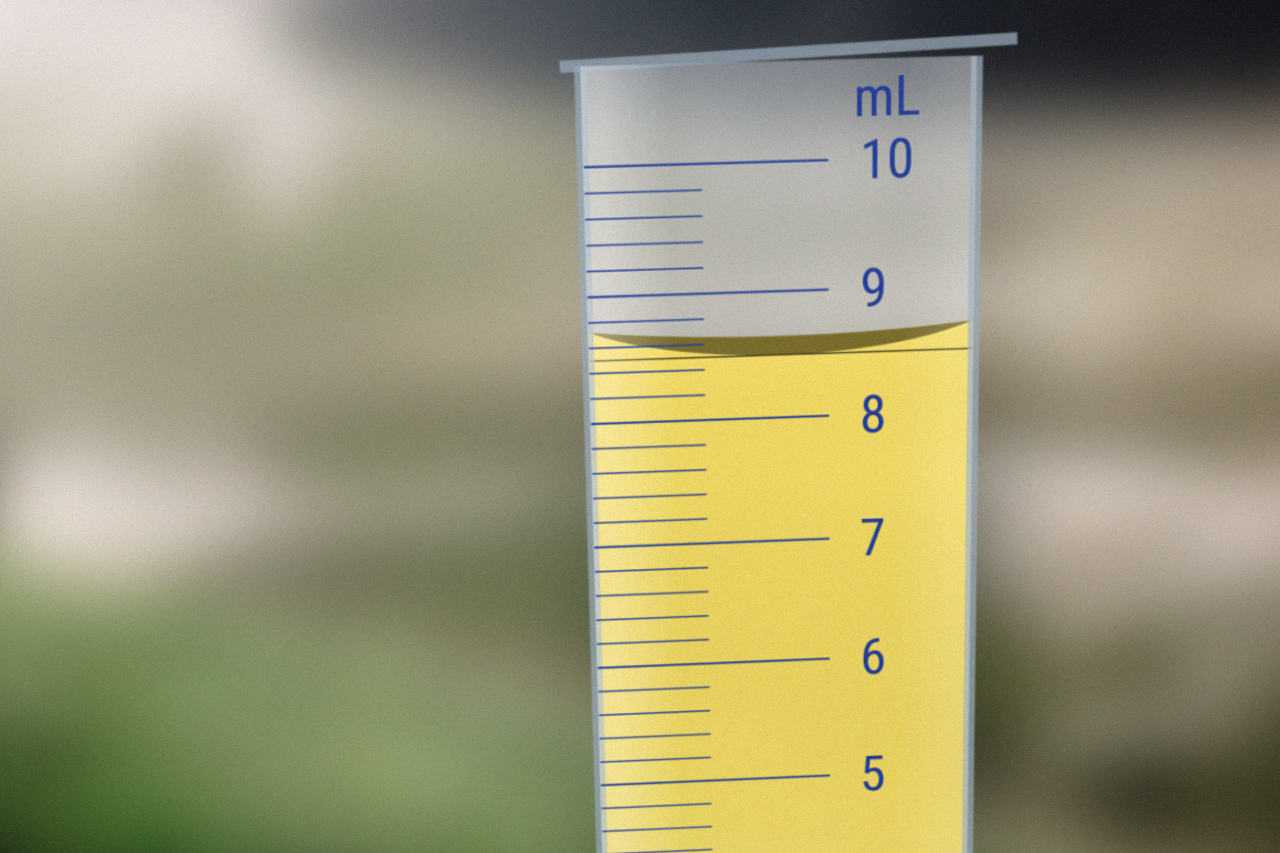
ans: 8.5,mL
